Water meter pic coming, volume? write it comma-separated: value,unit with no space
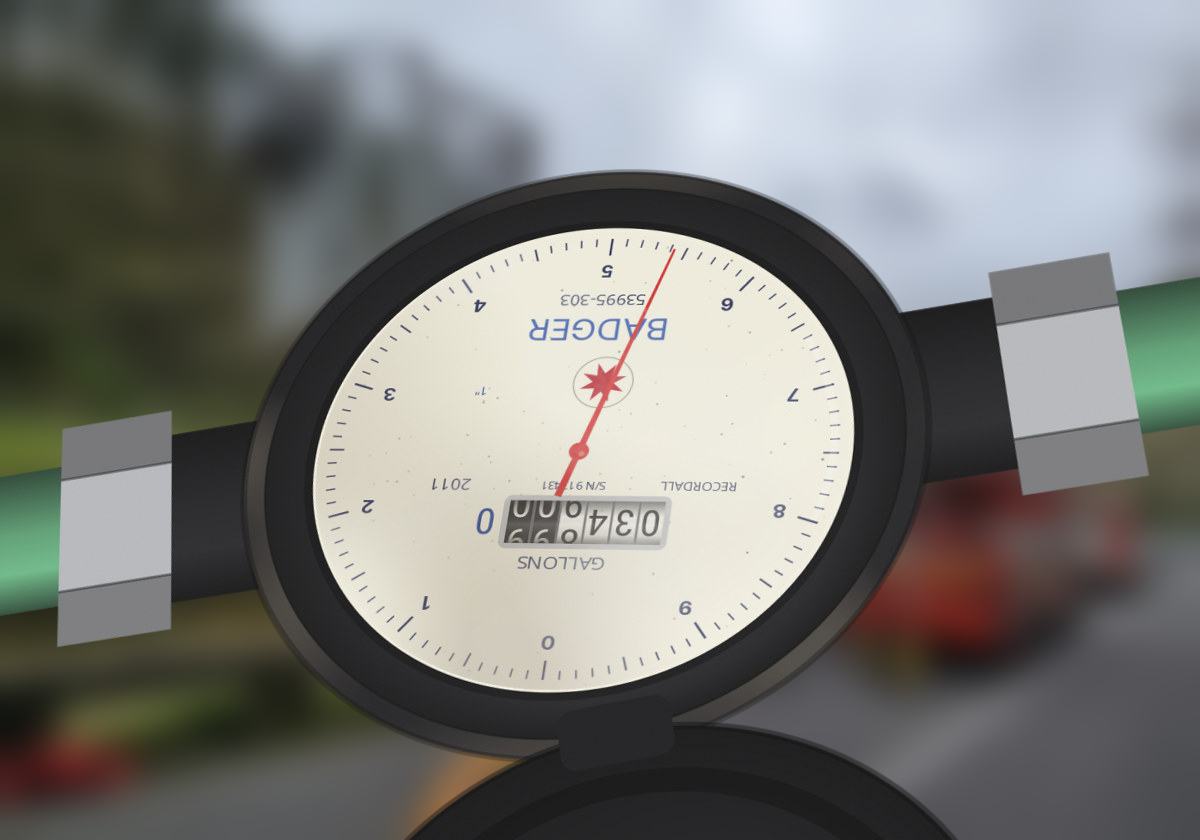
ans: 348995.4,gal
